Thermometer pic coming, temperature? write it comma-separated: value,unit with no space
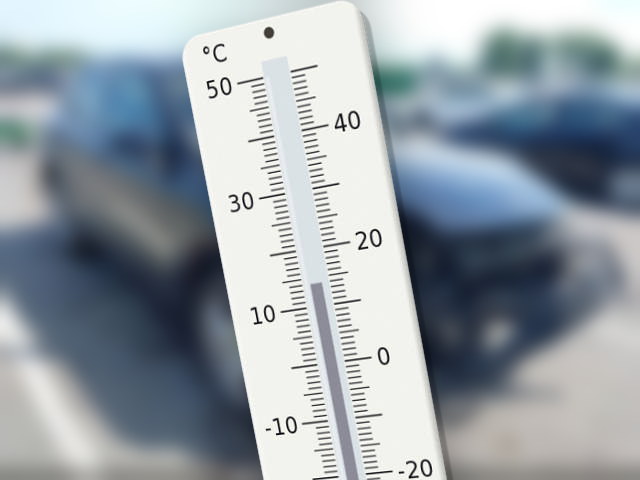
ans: 14,°C
